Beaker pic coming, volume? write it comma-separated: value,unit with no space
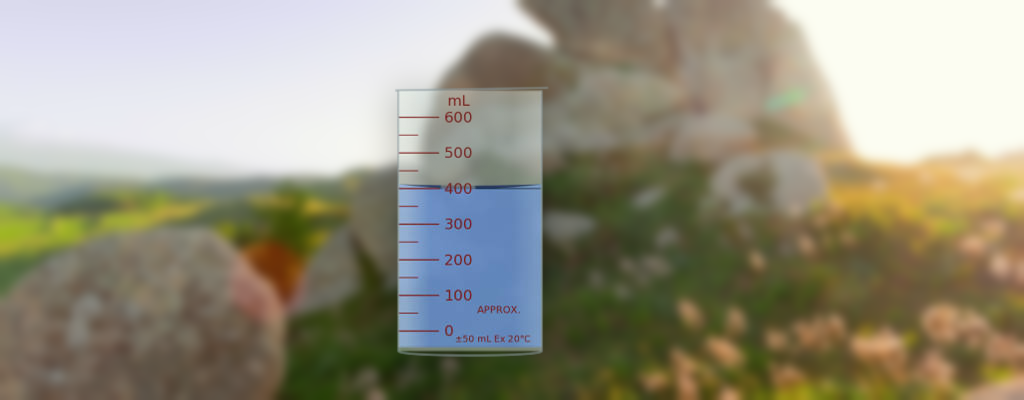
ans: 400,mL
